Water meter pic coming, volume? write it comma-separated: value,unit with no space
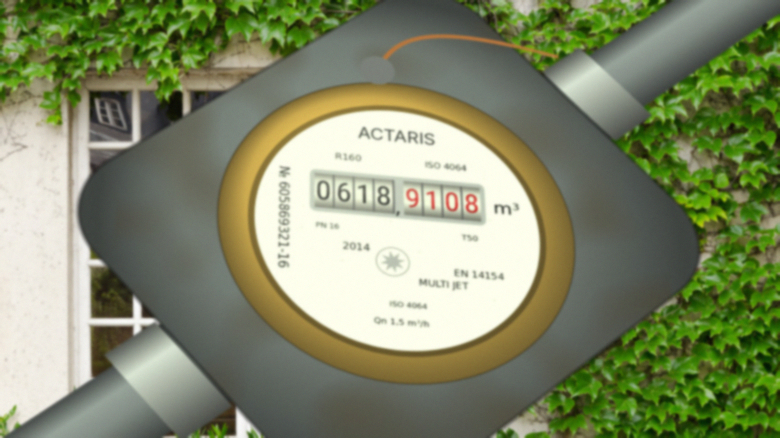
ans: 618.9108,m³
